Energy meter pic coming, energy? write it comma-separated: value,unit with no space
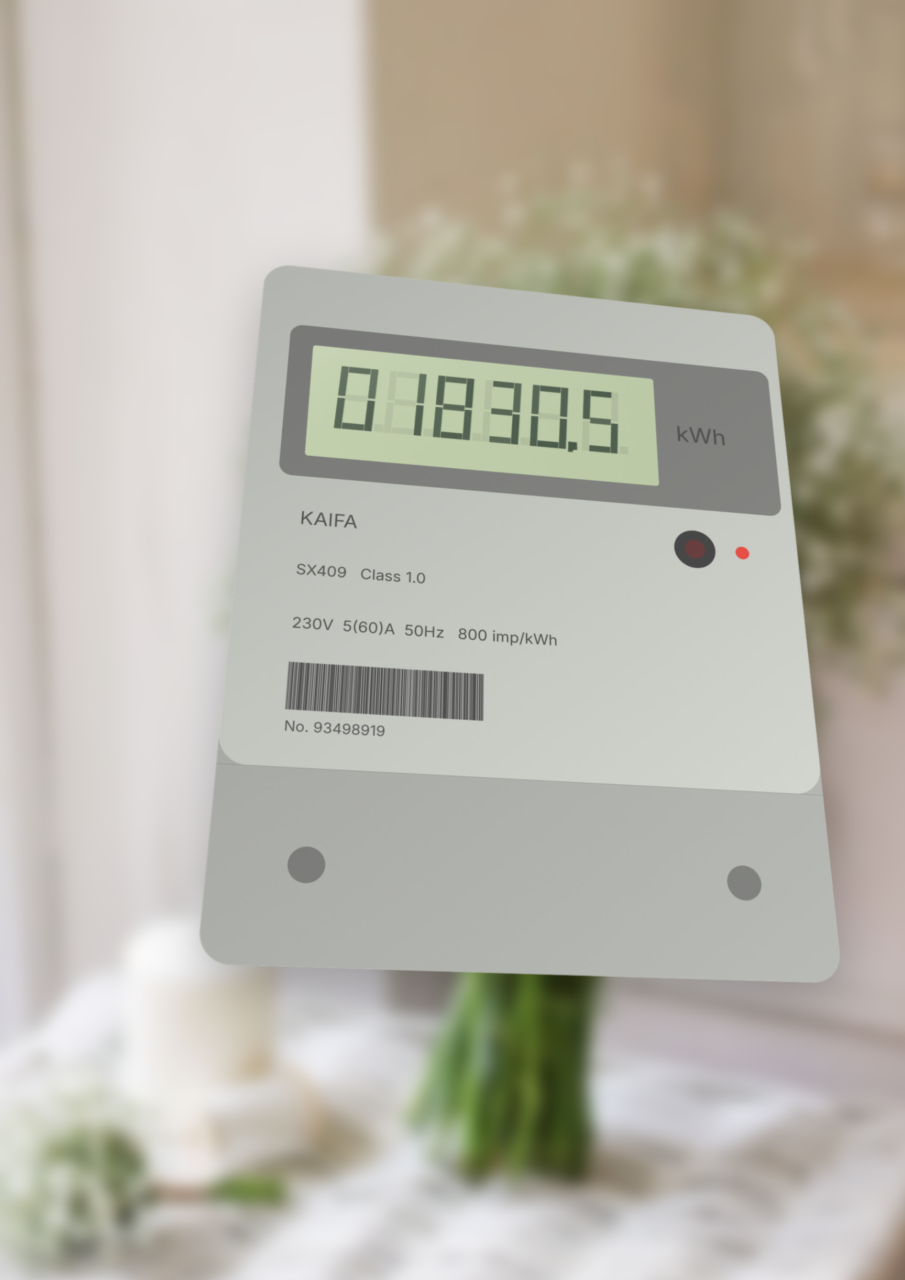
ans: 1830.5,kWh
